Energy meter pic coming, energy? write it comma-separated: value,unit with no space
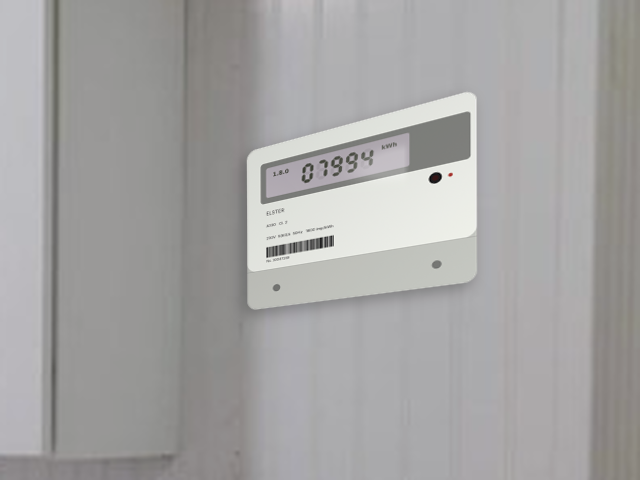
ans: 7994,kWh
